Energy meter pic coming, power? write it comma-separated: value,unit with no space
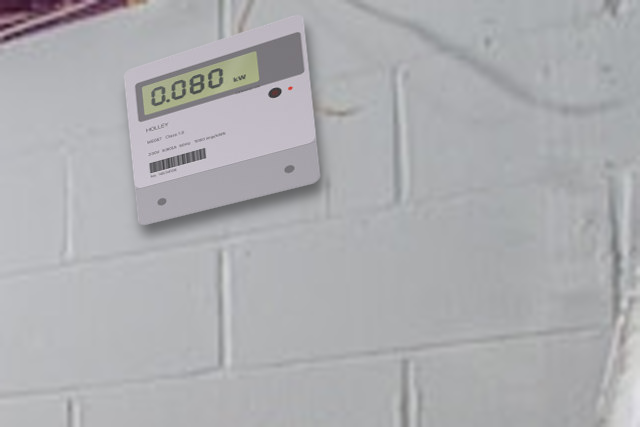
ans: 0.080,kW
